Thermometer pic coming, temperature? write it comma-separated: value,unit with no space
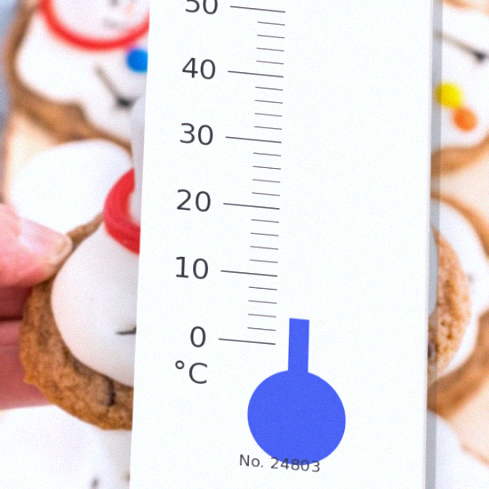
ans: 4,°C
